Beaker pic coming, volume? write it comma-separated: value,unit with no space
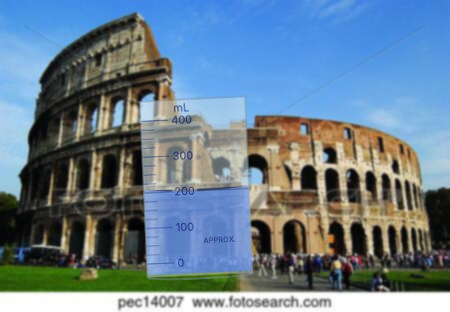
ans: 200,mL
